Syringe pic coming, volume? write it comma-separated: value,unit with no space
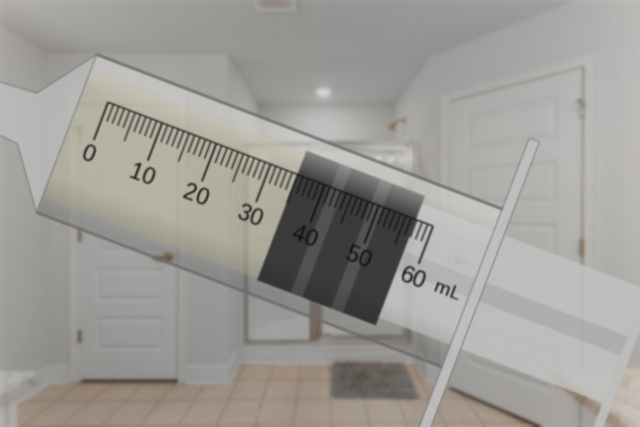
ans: 35,mL
